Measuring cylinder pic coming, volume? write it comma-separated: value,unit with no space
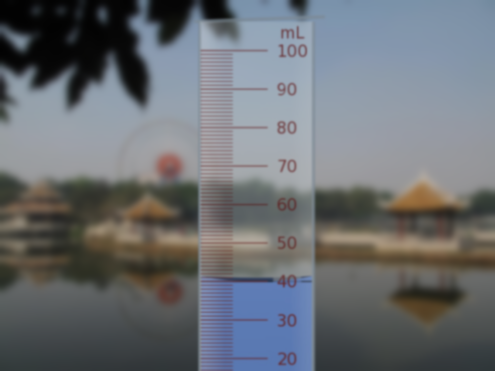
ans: 40,mL
